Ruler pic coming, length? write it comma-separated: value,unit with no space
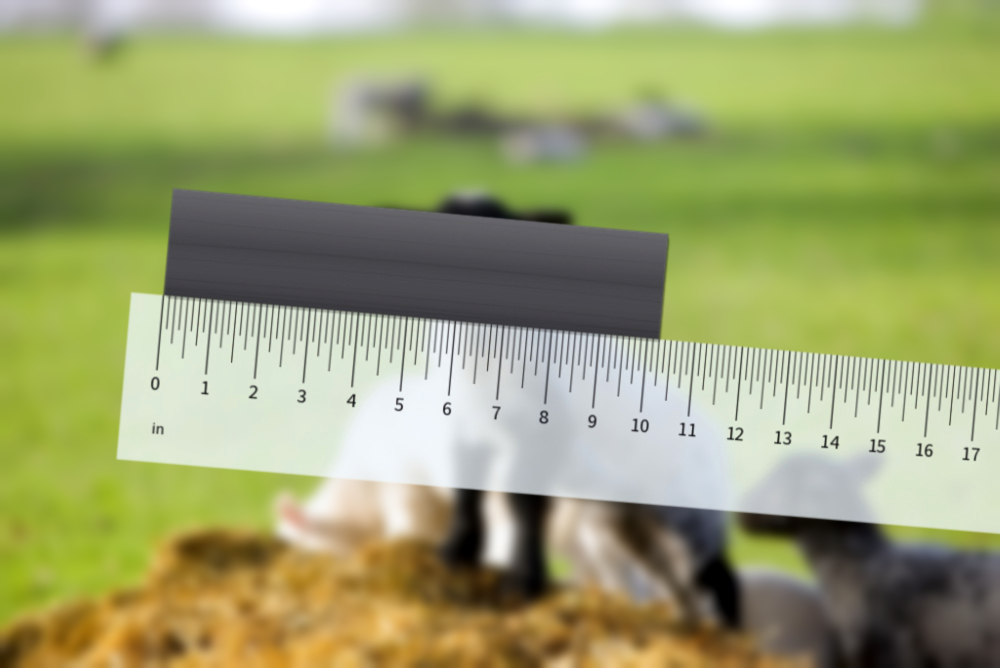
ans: 10.25,in
